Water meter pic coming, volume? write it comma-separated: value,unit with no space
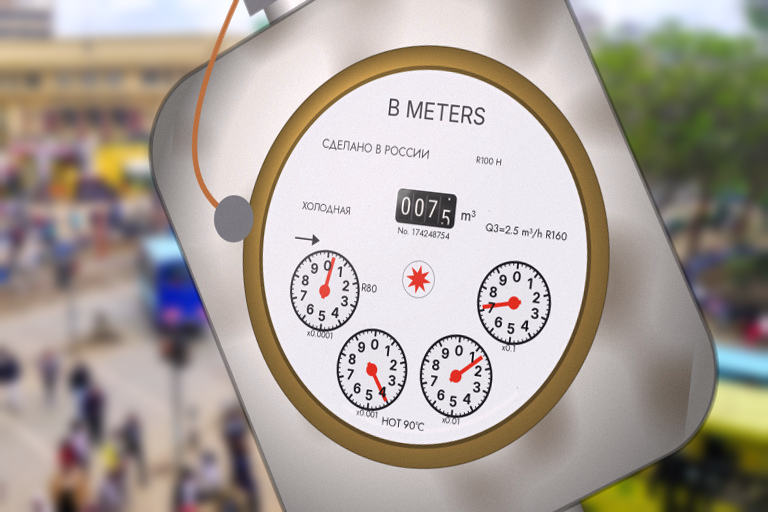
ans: 74.7140,m³
